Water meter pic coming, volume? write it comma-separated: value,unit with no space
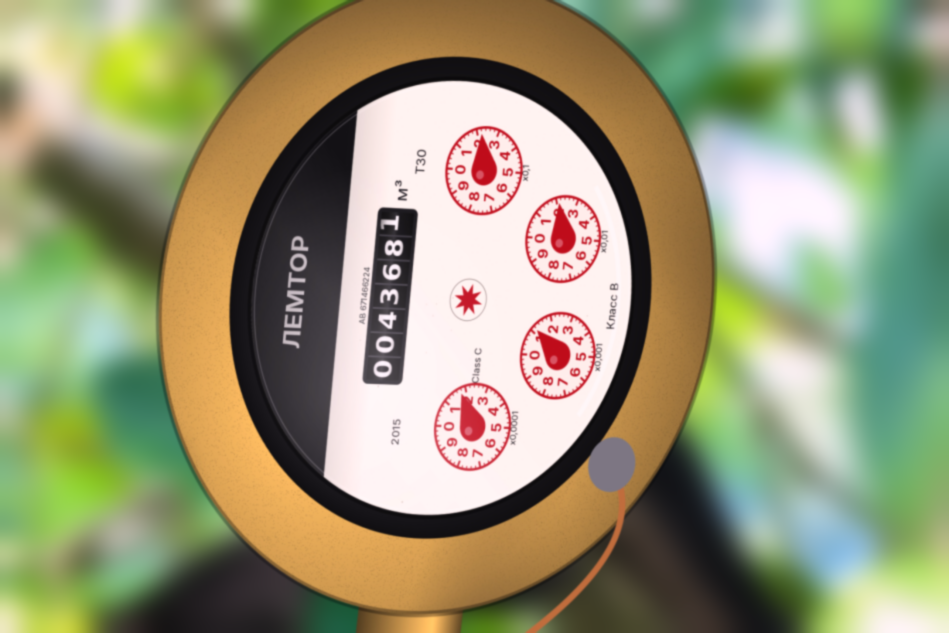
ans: 43681.2211,m³
